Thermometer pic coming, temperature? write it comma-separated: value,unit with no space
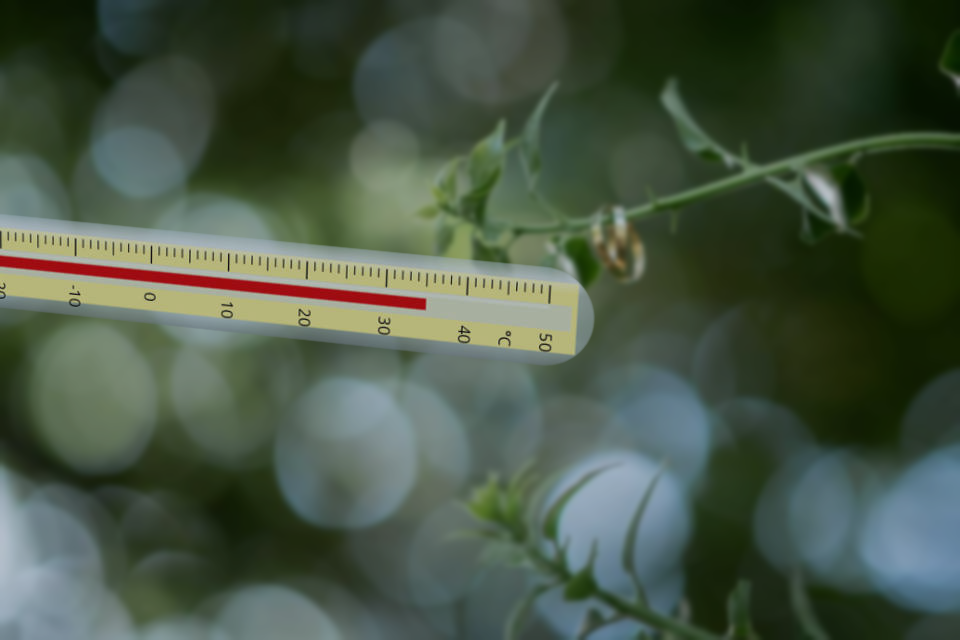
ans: 35,°C
